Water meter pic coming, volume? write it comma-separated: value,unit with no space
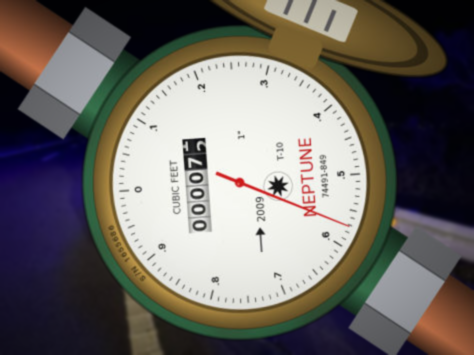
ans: 71.57,ft³
